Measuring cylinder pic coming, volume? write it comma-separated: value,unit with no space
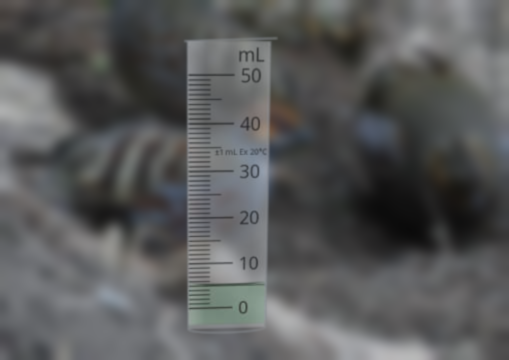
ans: 5,mL
